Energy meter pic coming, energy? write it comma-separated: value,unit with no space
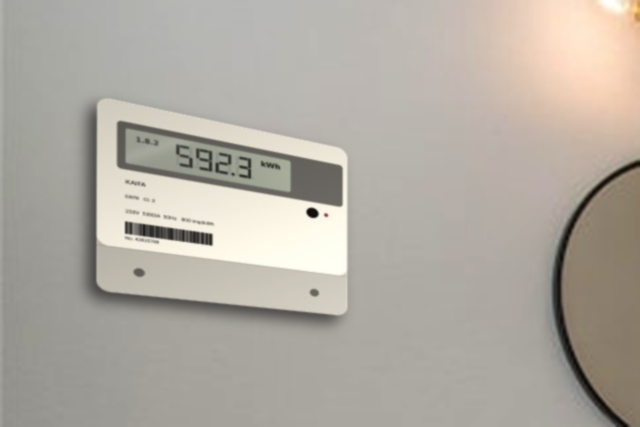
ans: 592.3,kWh
